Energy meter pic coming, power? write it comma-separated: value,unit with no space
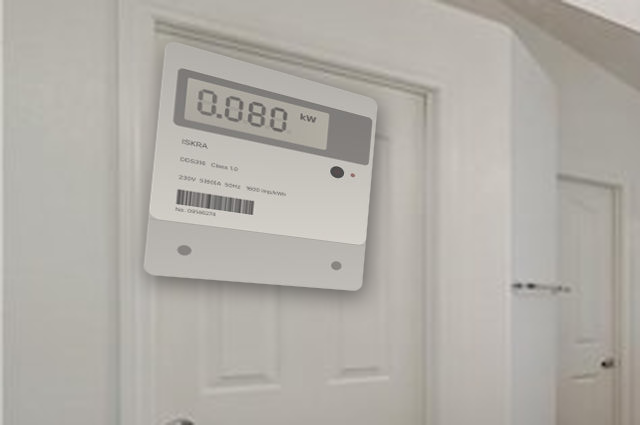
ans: 0.080,kW
